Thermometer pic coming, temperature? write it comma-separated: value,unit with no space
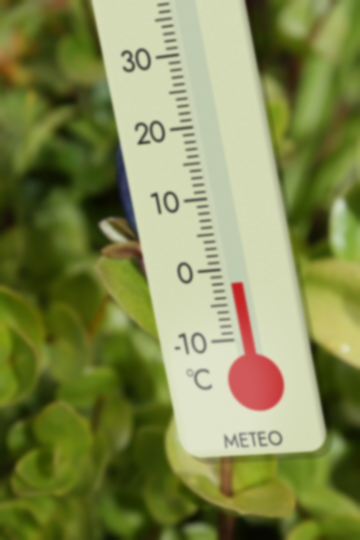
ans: -2,°C
